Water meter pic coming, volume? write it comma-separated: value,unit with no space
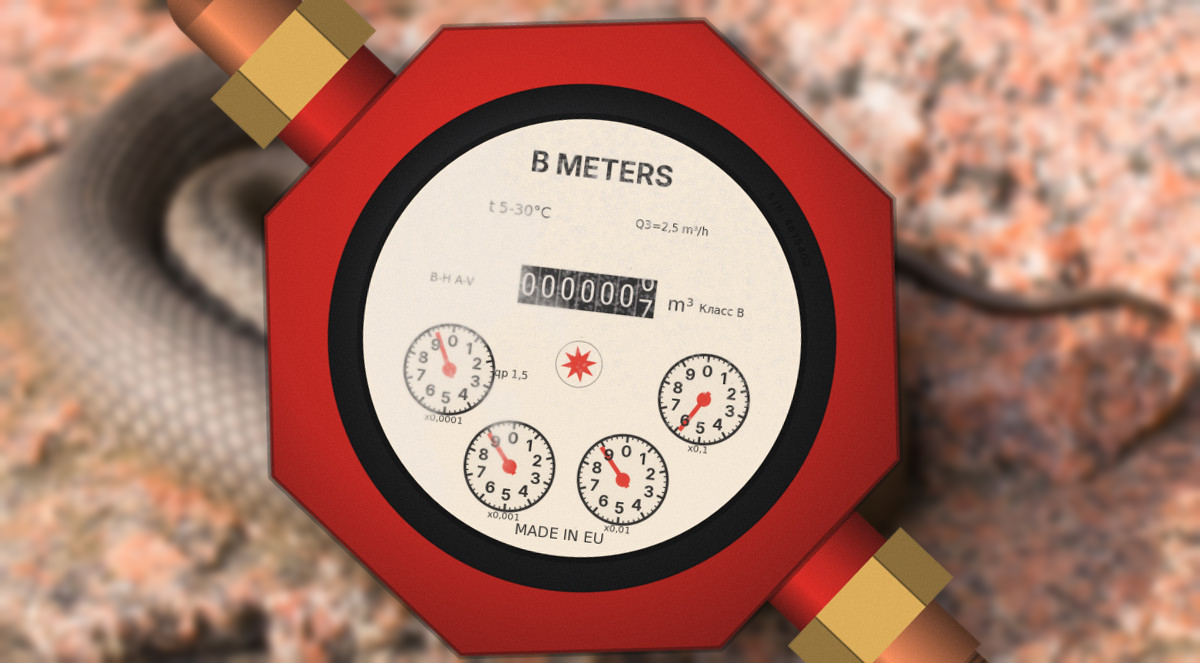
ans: 6.5889,m³
